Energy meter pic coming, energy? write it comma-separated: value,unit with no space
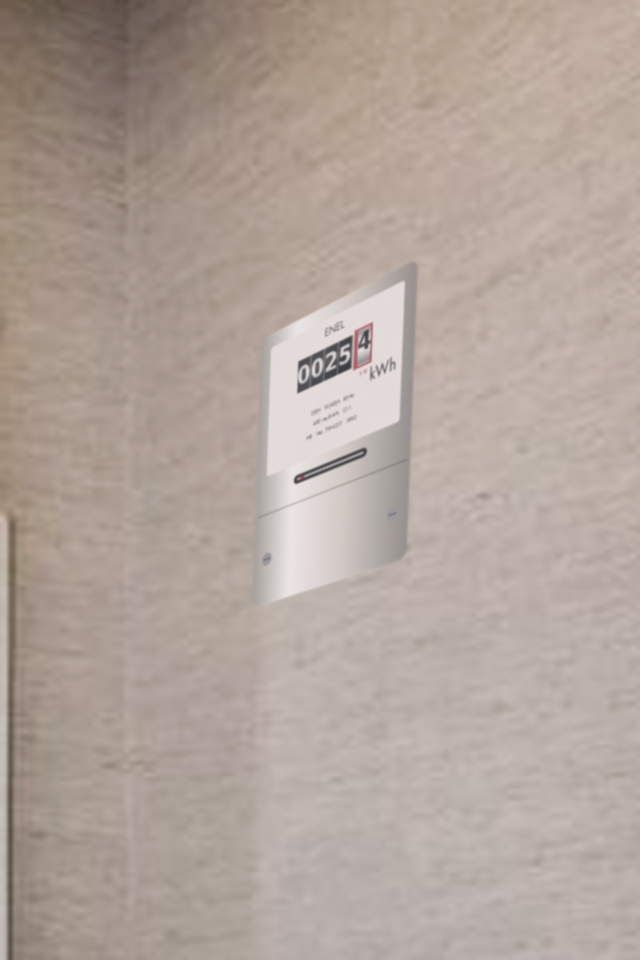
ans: 25.4,kWh
